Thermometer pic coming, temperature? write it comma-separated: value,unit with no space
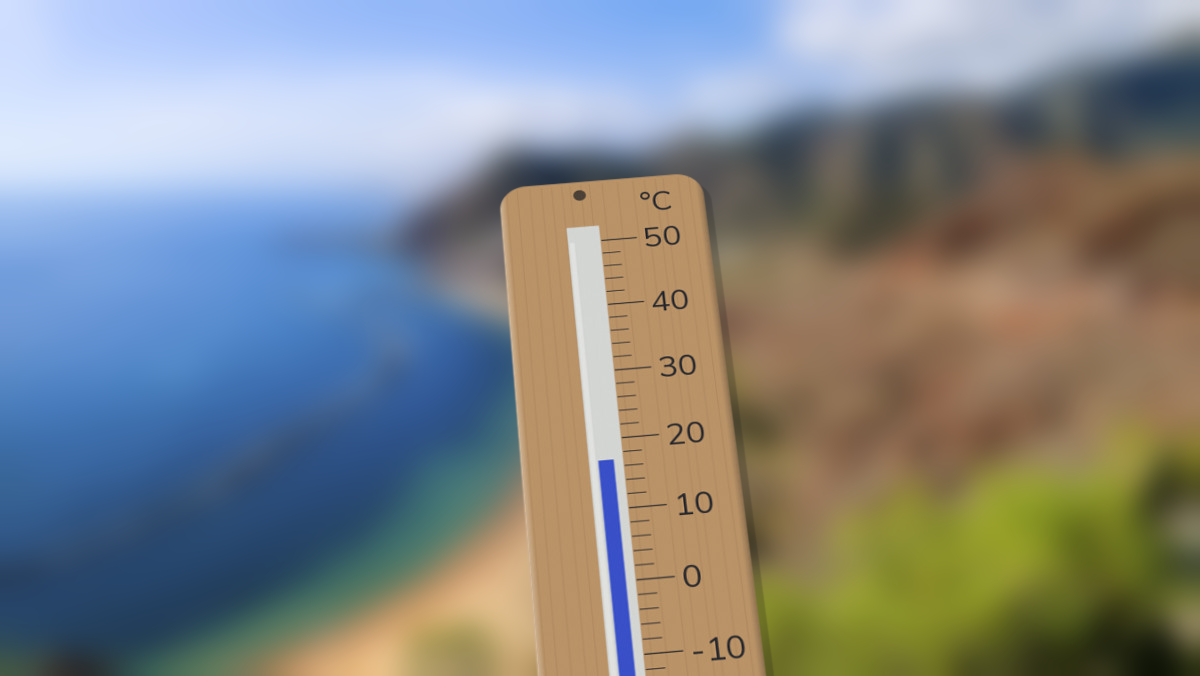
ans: 17,°C
